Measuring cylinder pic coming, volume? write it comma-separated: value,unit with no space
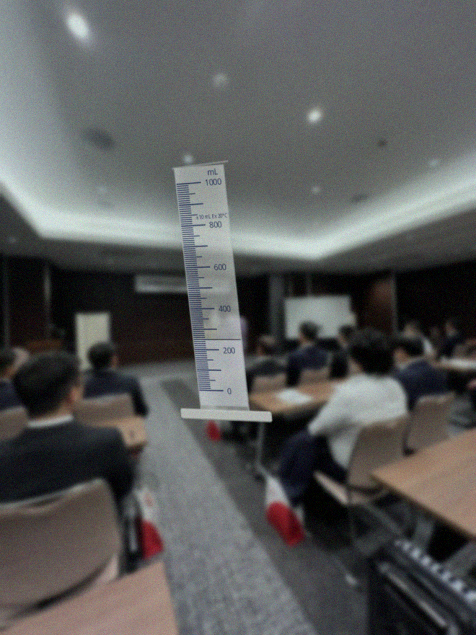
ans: 250,mL
